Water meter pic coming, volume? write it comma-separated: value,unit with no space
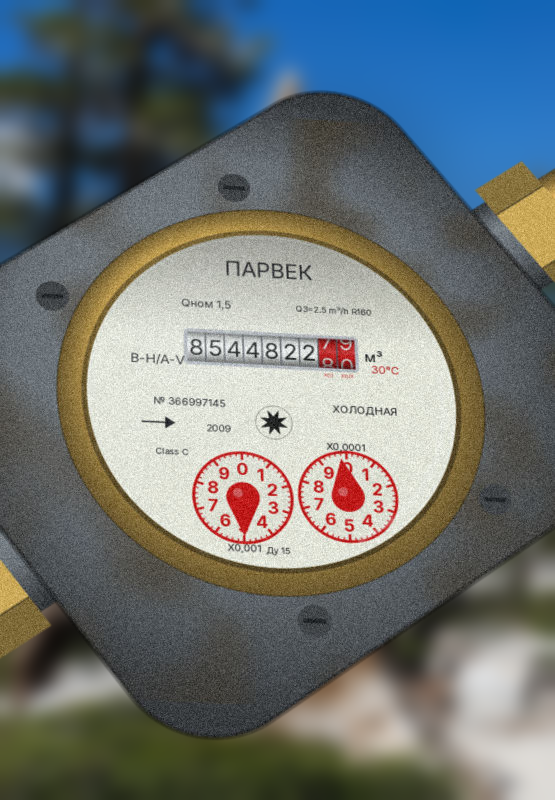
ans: 8544822.7949,m³
